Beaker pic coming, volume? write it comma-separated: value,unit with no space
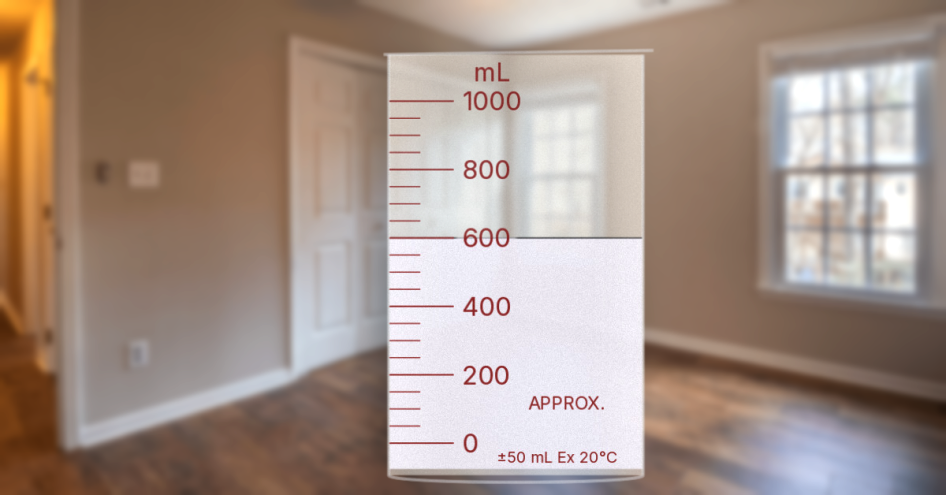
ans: 600,mL
